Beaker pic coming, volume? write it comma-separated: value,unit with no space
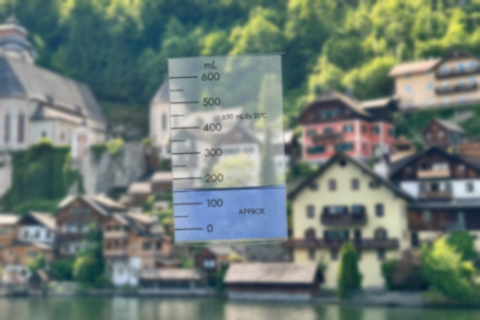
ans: 150,mL
